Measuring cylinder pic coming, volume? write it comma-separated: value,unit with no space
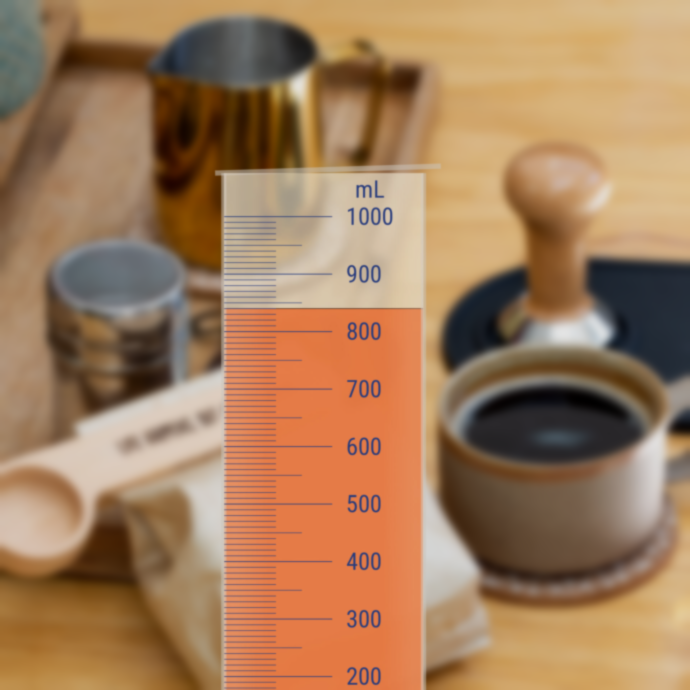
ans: 840,mL
